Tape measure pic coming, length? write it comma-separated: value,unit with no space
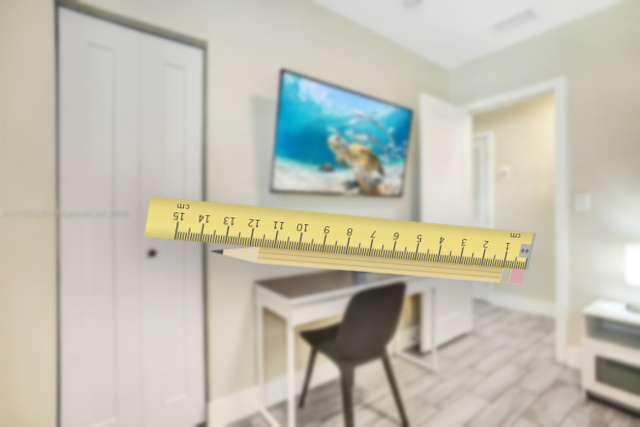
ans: 13.5,cm
